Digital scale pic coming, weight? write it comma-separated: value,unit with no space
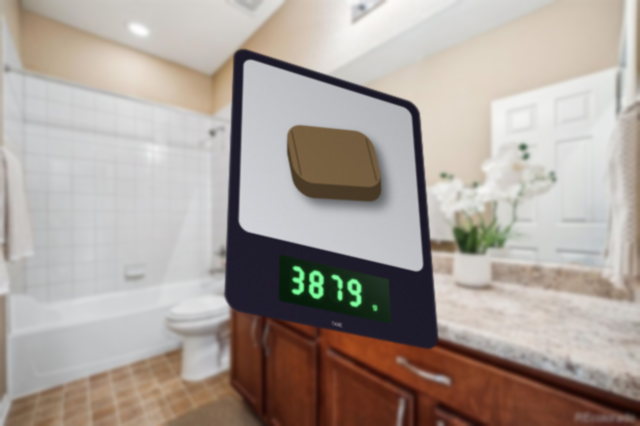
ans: 3879,g
